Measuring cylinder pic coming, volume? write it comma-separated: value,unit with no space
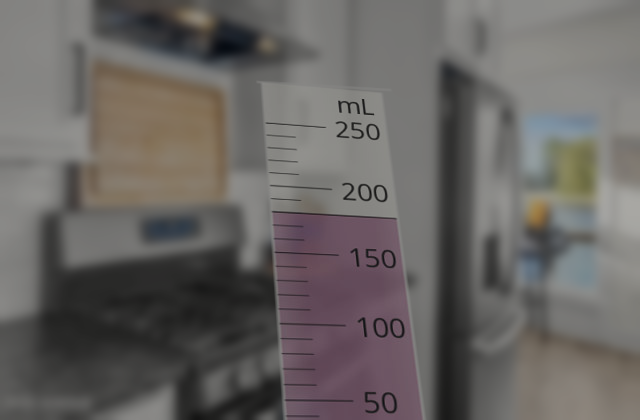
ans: 180,mL
